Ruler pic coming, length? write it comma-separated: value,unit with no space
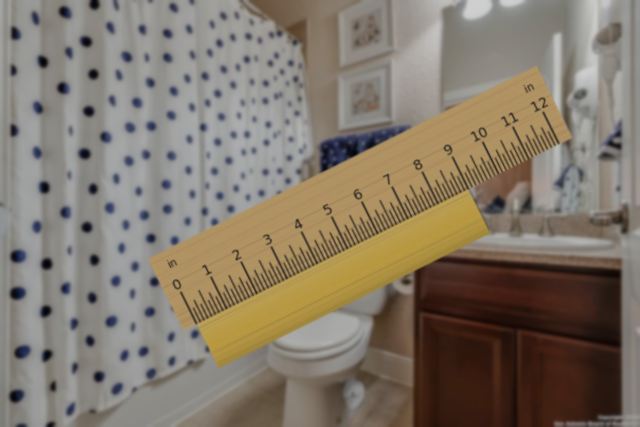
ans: 9,in
